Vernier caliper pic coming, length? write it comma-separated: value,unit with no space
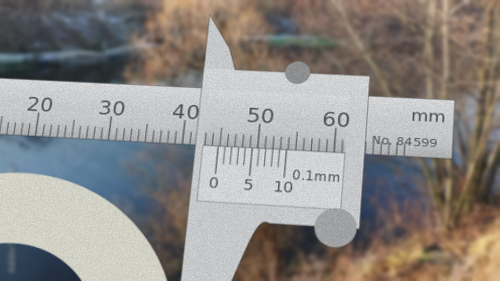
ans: 44.8,mm
